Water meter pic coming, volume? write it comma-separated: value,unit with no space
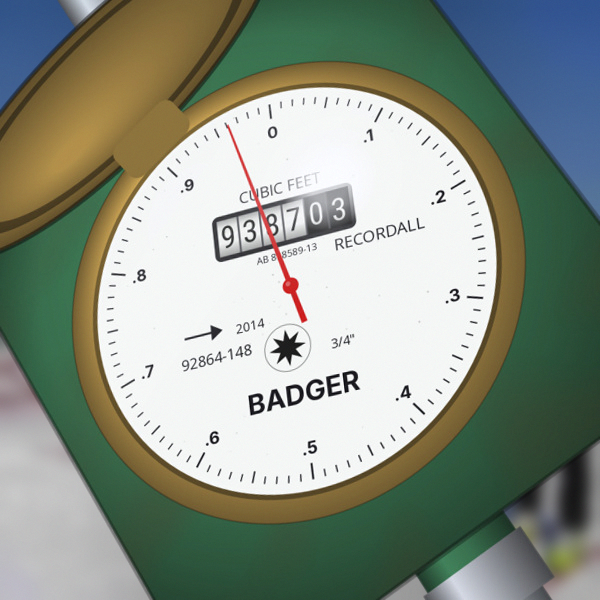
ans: 938702.96,ft³
